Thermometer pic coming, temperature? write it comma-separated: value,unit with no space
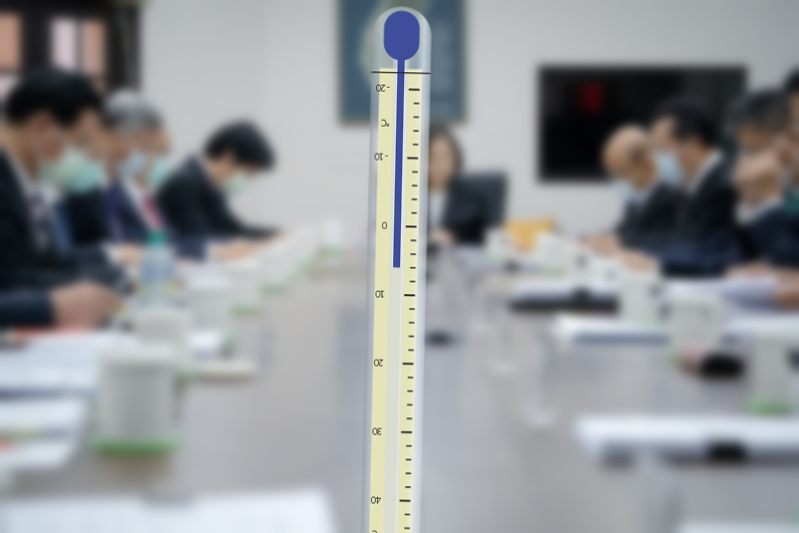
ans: 6,°C
